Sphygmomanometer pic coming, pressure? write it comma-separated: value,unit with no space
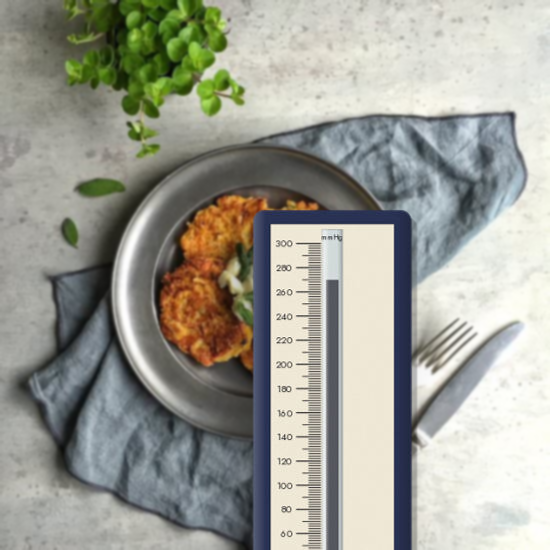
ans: 270,mmHg
